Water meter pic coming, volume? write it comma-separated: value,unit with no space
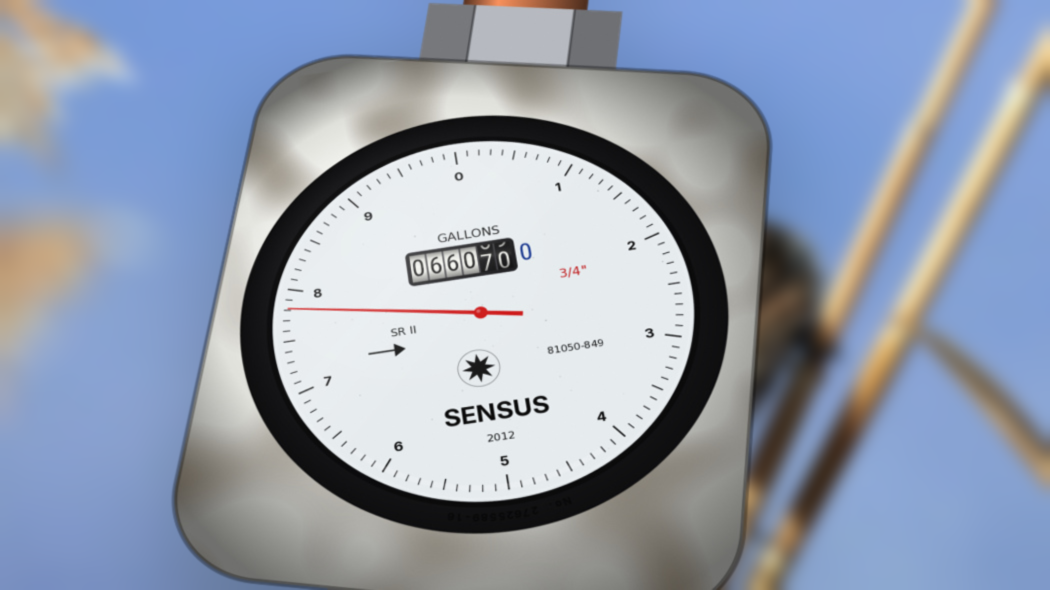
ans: 660697.8,gal
